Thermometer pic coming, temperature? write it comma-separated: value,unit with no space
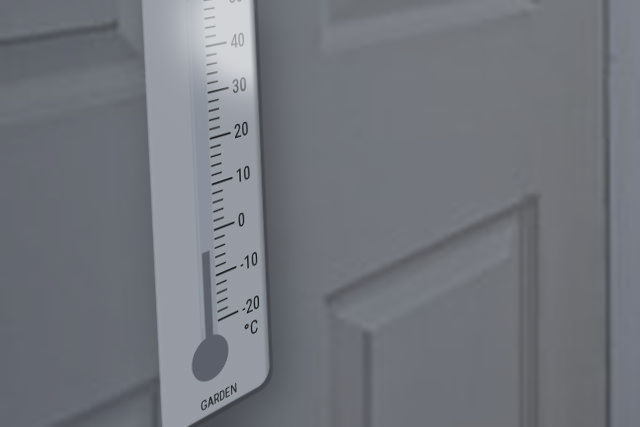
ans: -4,°C
